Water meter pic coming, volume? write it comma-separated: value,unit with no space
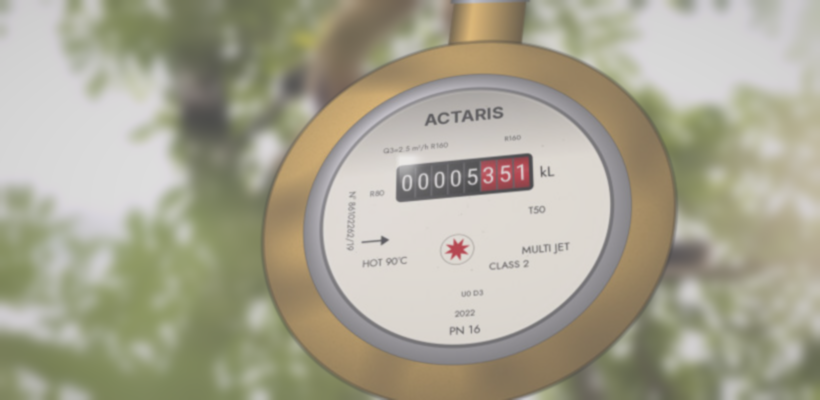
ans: 5.351,kL
